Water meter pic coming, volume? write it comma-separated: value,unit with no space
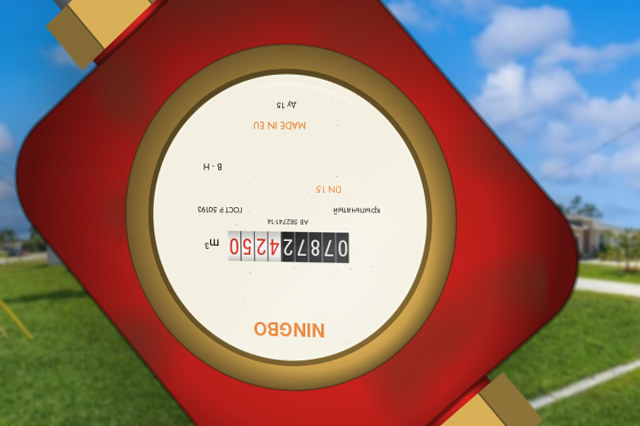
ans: 7872.4250,m³
